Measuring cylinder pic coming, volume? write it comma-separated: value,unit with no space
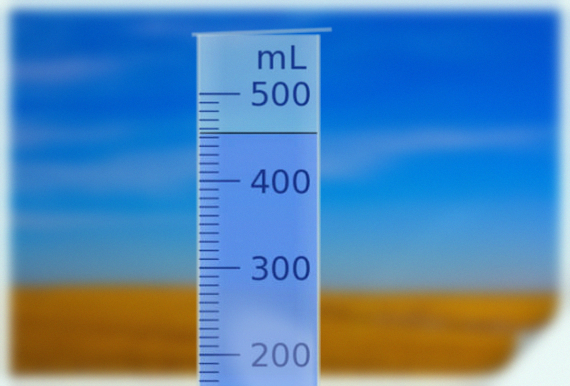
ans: 455,mL
